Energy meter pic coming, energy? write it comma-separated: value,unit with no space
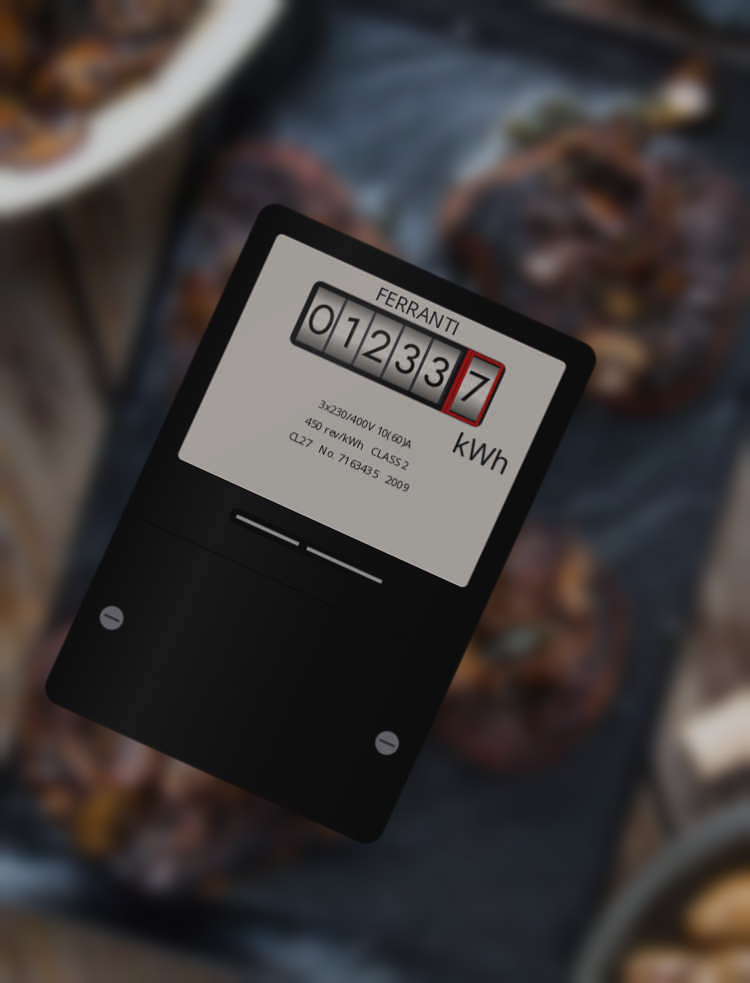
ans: 1233.7,kWh
